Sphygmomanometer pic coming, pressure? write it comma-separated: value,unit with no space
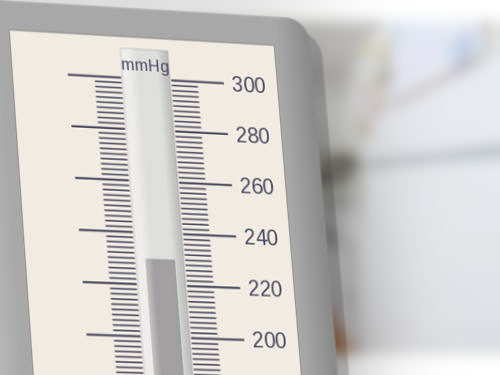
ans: 230,mmHg
